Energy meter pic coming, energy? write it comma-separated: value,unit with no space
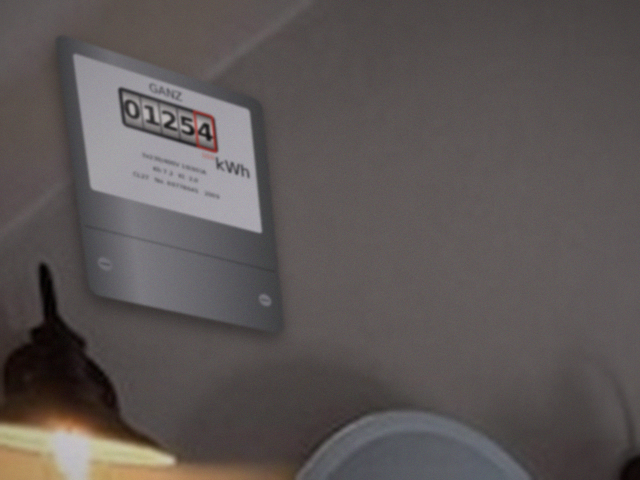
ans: 125.4,kWh
